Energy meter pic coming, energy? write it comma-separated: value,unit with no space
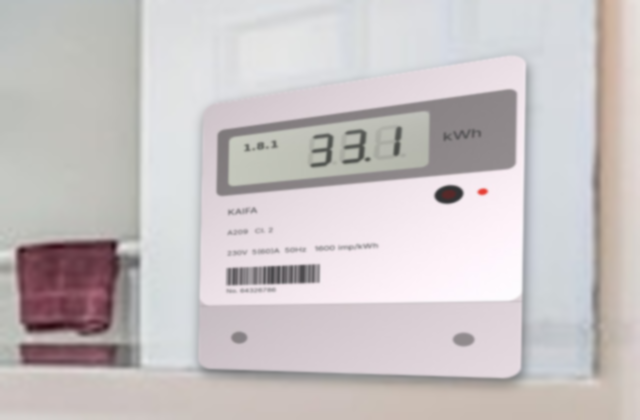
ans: 33.1,kWh
